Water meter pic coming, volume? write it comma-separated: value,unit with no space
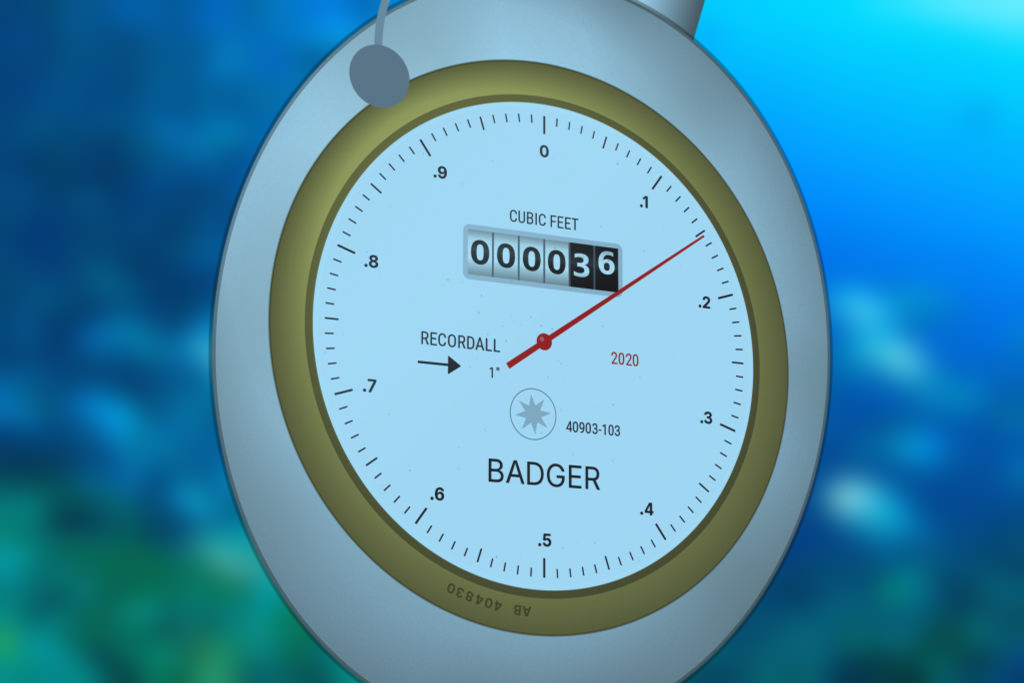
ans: 36.15,ft³
